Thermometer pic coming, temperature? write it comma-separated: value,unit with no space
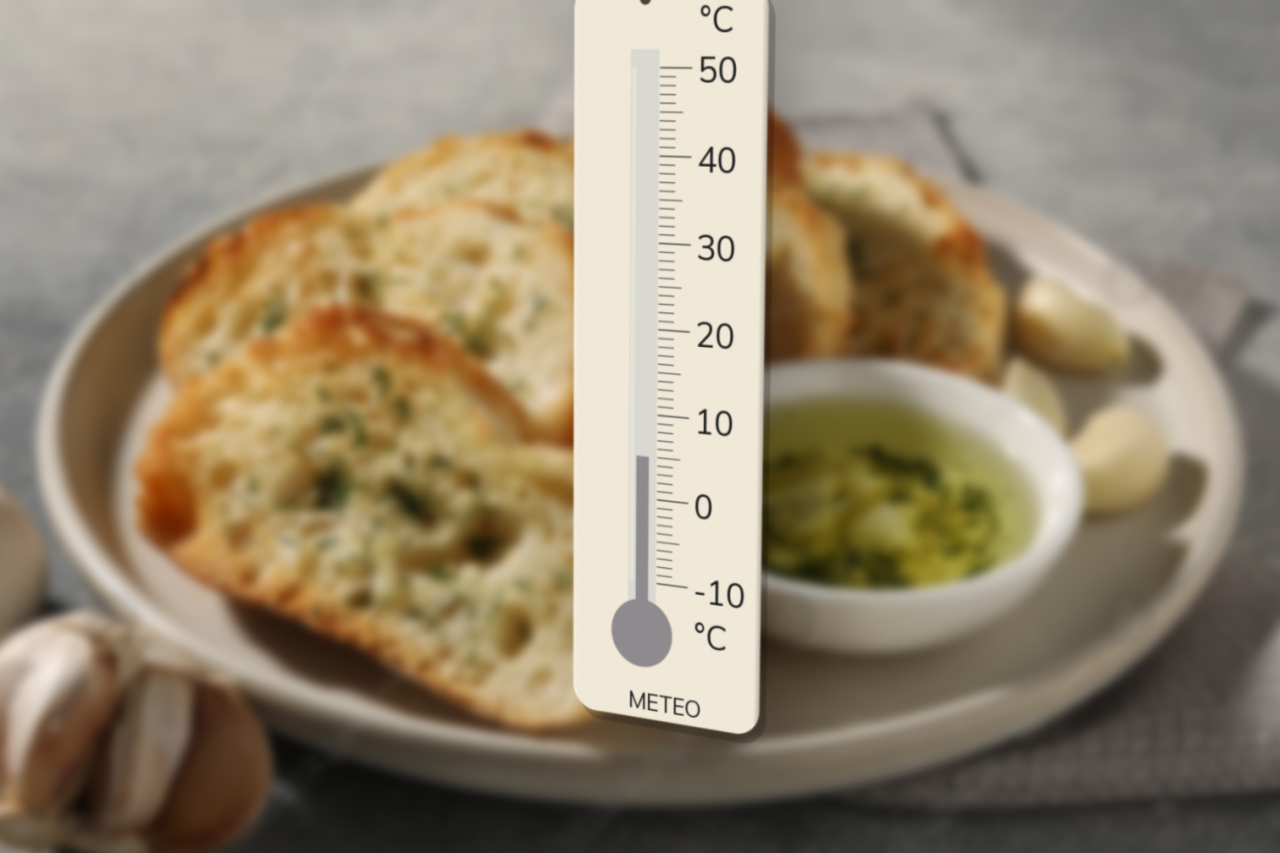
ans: 5,°C
